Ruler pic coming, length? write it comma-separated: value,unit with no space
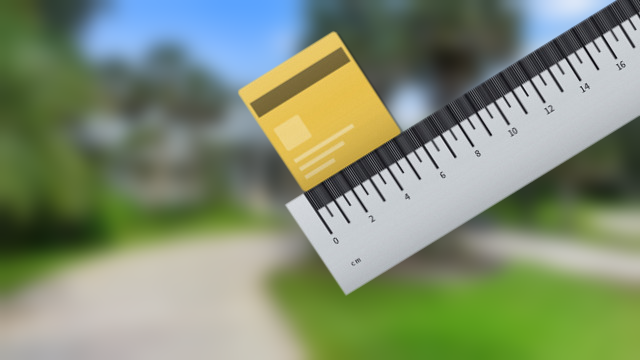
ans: 5.5,cm
